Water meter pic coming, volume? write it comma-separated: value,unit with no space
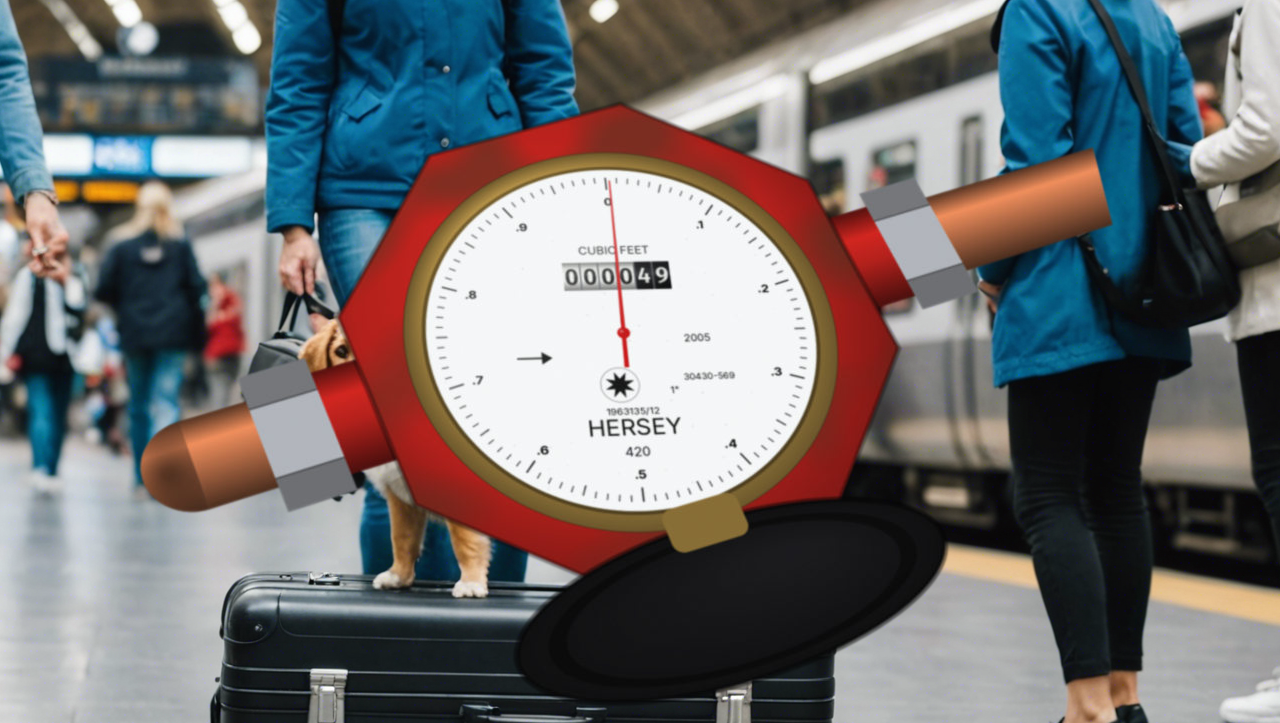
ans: 49.00,ft³
